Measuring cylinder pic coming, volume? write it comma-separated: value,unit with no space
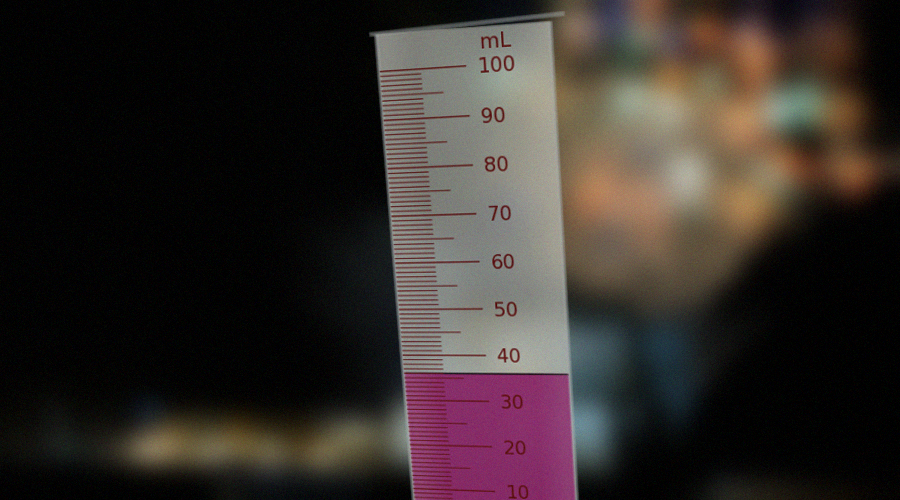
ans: 36,mL
